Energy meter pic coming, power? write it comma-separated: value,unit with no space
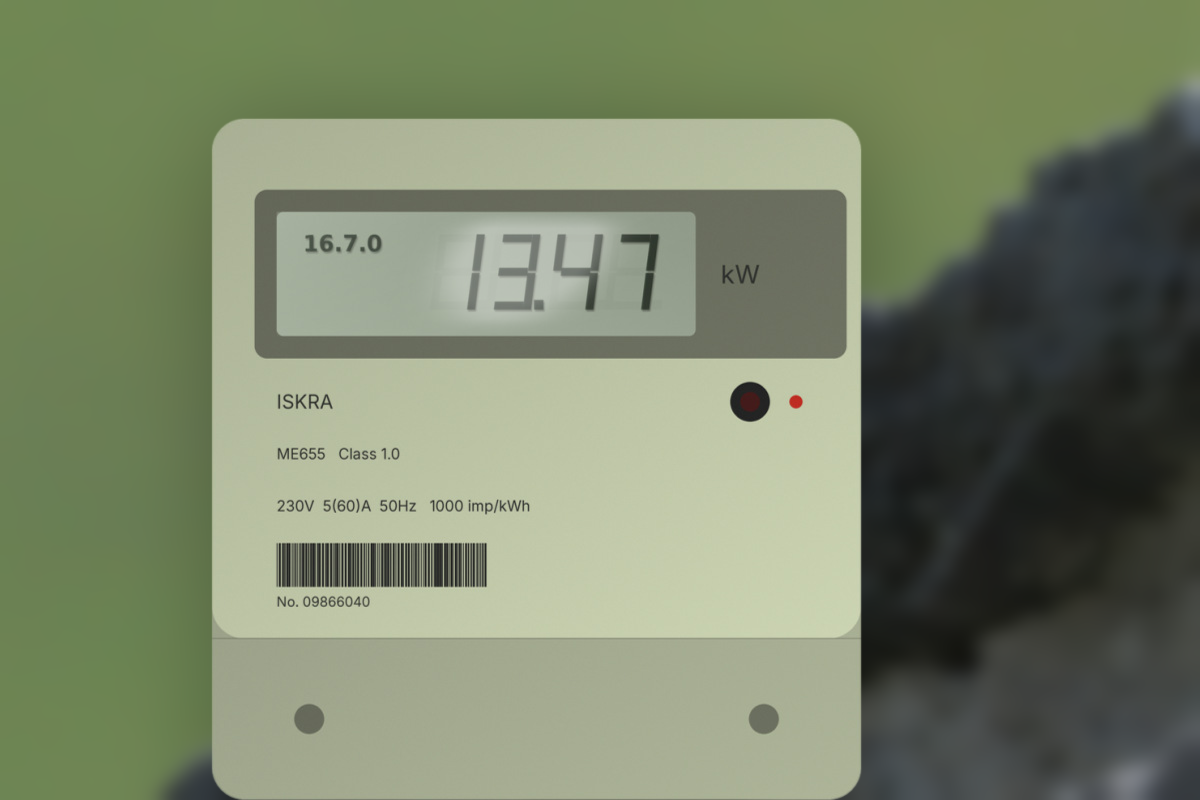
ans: 13.47,kW
